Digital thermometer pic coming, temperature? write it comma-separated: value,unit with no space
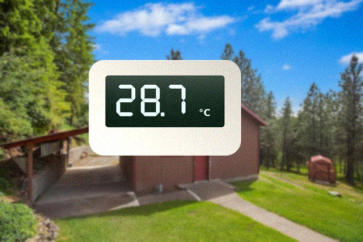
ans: 28.7,°C
